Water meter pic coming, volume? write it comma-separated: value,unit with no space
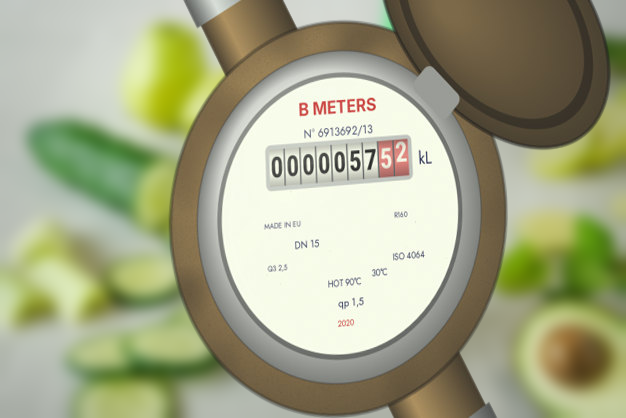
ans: 57.52,kL
